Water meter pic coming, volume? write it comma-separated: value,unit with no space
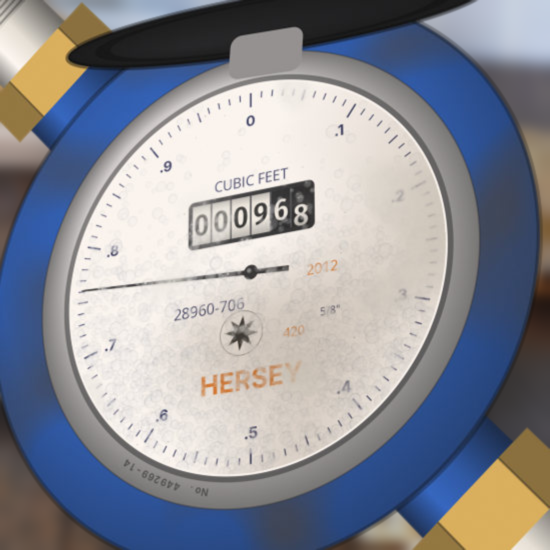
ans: 967.76,ft³
